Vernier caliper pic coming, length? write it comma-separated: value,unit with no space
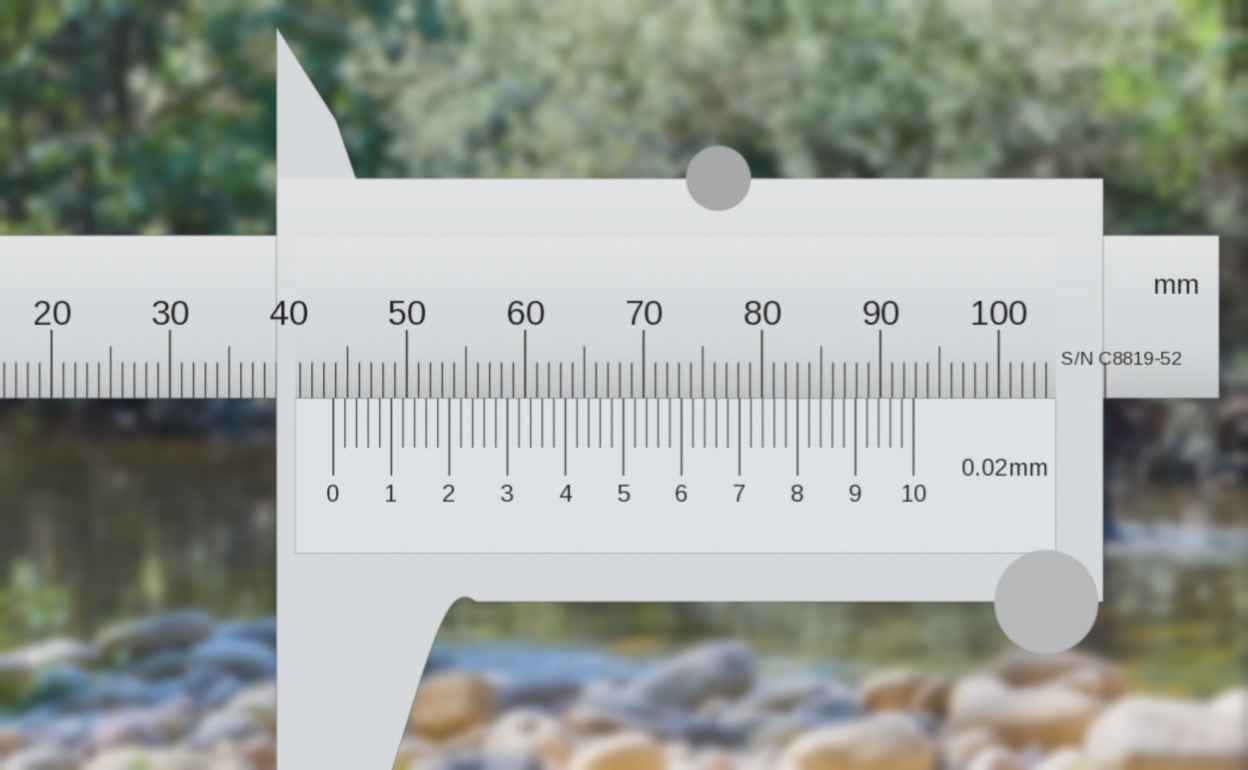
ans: 43.8,mm
